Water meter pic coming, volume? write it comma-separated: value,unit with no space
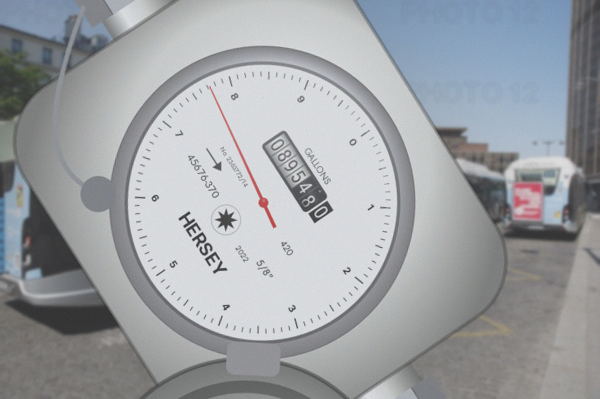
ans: 895477.7,gal
